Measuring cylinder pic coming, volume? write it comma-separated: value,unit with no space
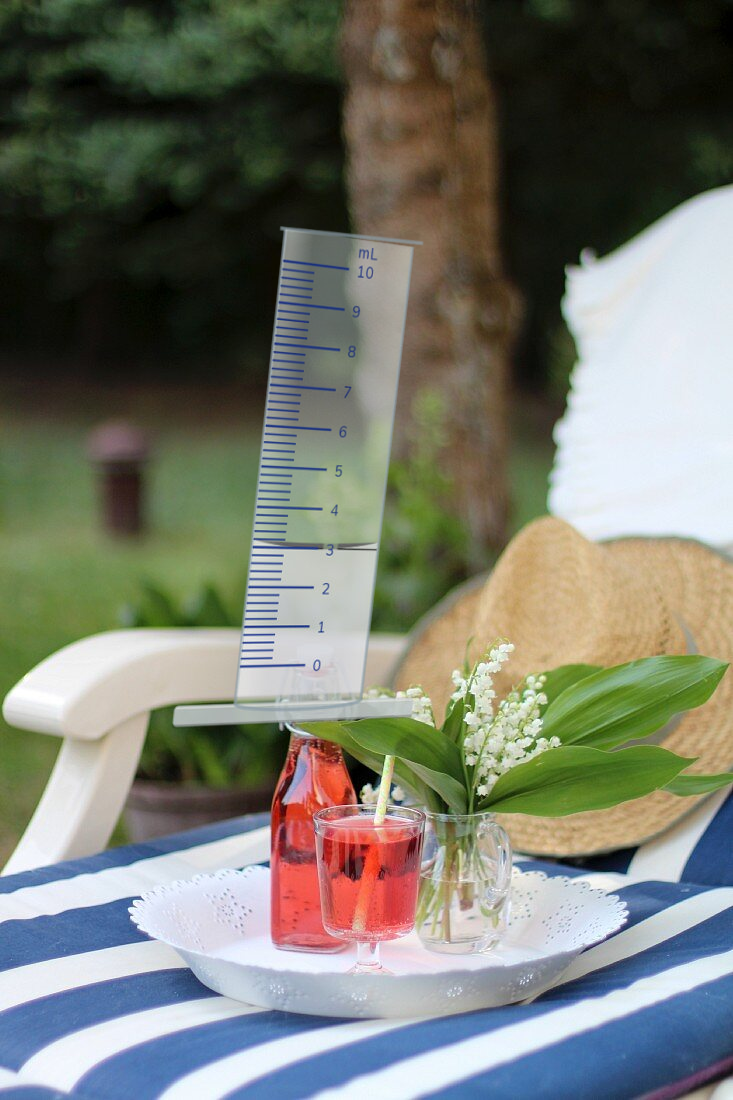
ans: 3,mL
